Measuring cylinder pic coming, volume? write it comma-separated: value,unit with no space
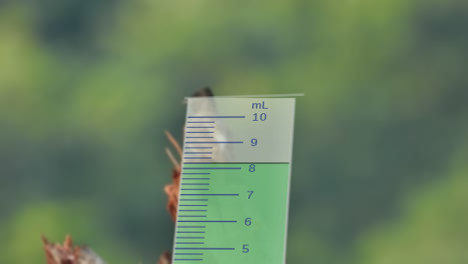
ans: 8.2,mL
